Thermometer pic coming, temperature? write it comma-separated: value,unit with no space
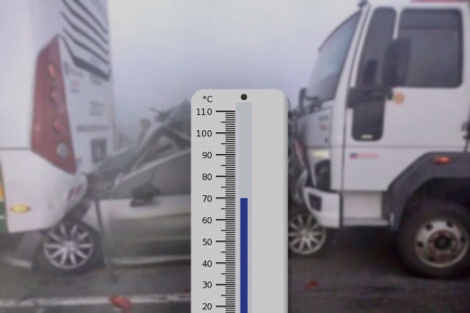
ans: 70,°C
